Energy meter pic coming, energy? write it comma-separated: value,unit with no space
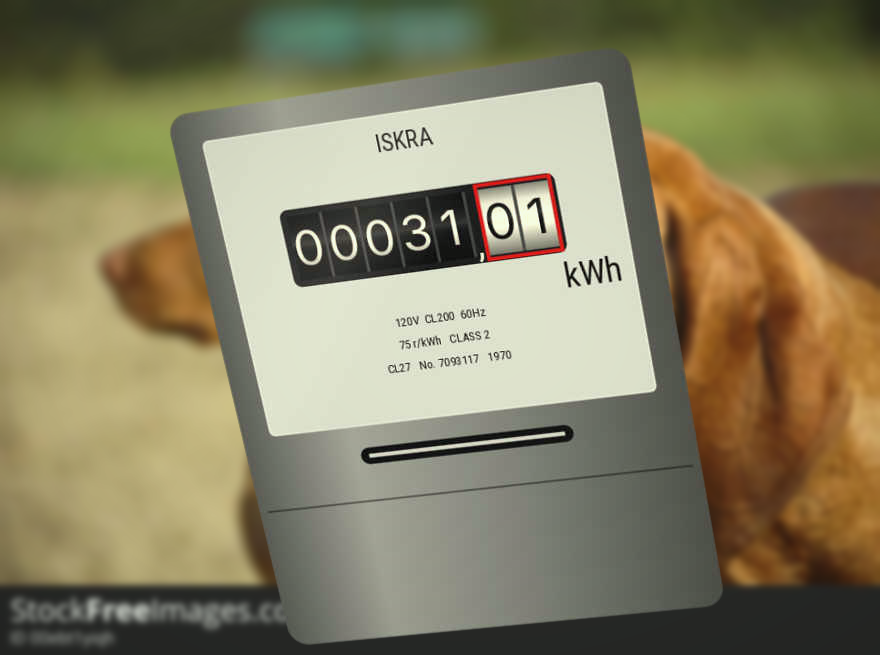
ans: 31.01,kWh
